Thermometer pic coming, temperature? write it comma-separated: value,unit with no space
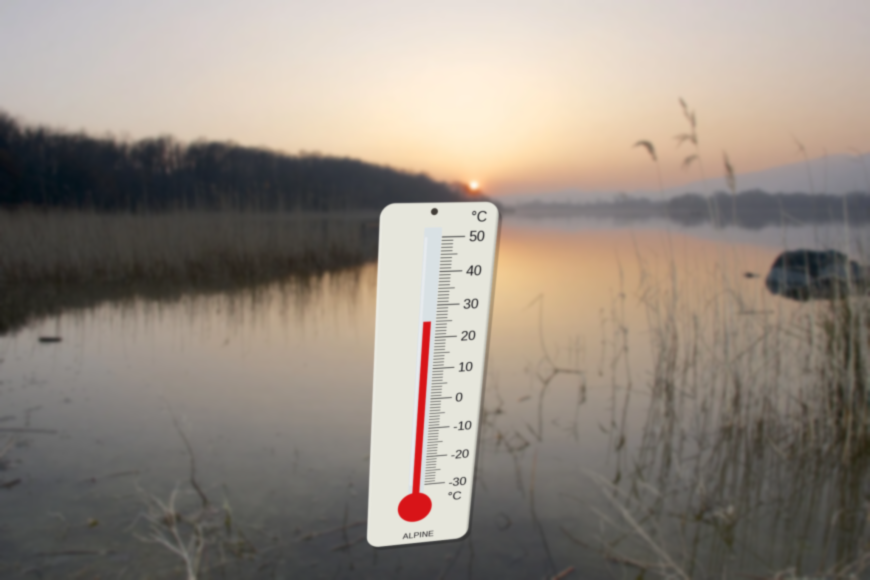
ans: 25,°C
